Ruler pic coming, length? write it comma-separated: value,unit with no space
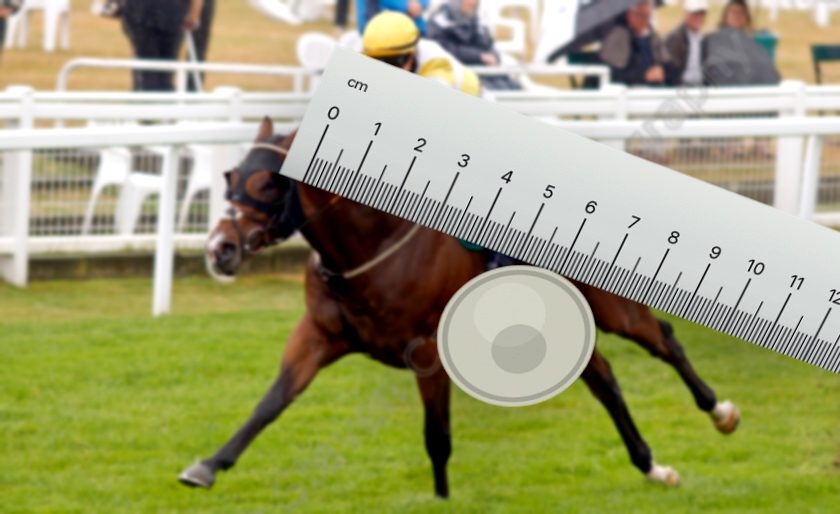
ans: 3.5,cm
